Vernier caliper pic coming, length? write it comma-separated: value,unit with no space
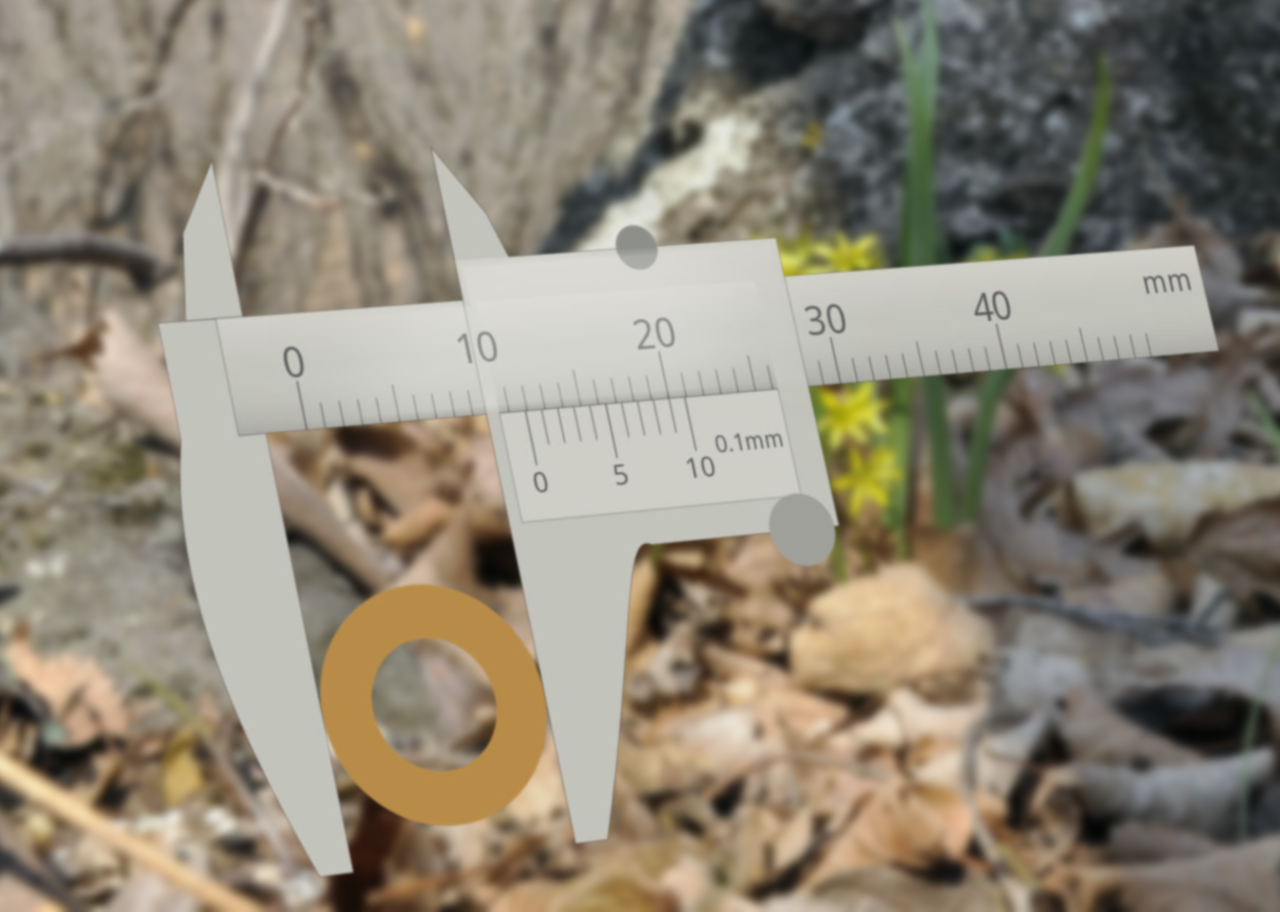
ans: 11.9,mm
